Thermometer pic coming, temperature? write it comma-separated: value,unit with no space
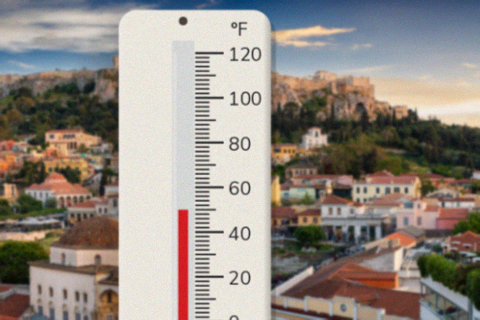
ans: 50,°F
